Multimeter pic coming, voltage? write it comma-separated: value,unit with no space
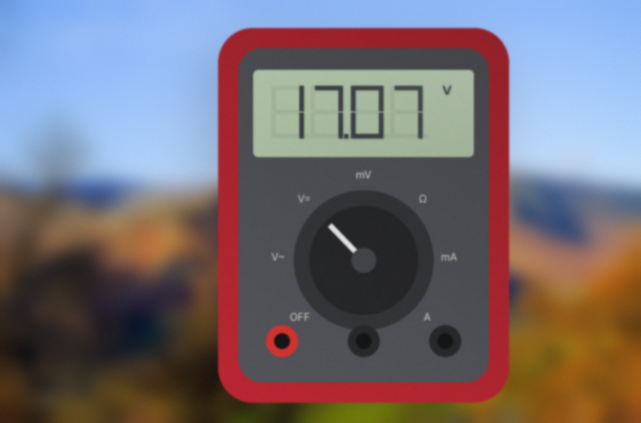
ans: 17.07,V
